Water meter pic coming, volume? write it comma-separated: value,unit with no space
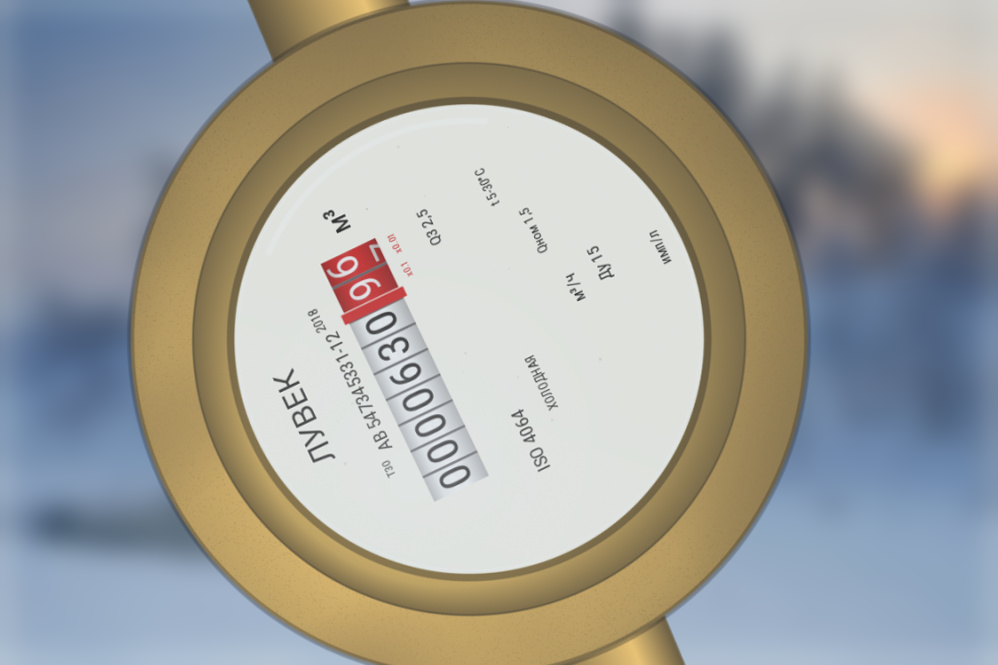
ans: 630.96,m³
